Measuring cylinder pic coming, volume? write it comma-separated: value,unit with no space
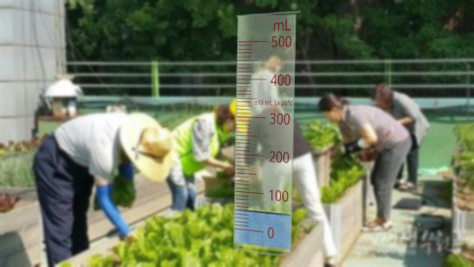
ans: 50,mL
